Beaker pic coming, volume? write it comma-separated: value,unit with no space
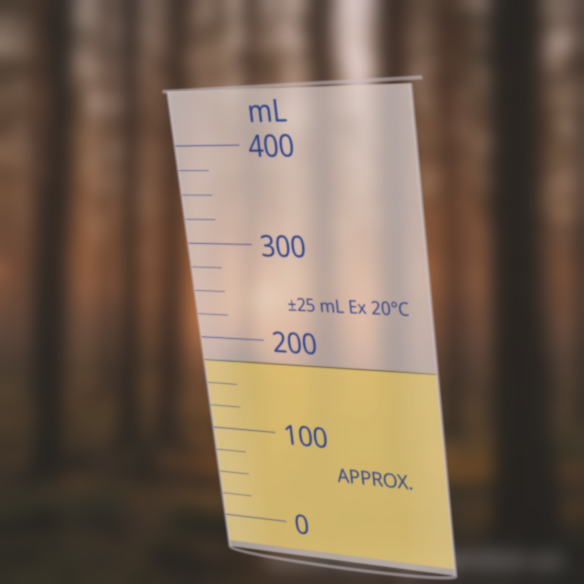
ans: 175,mL
